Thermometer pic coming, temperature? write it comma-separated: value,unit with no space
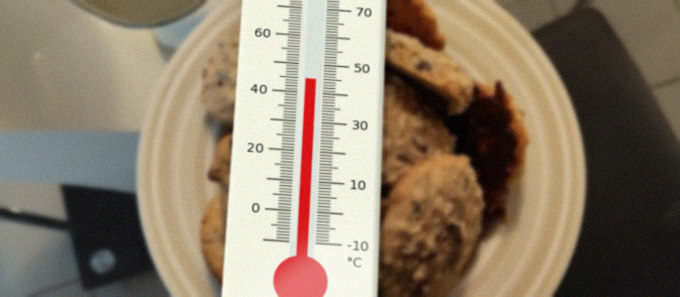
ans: 45,°C
